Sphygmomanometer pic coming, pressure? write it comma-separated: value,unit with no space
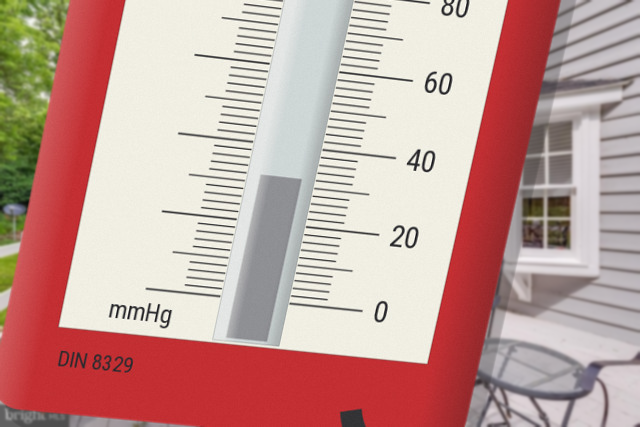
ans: 32,mmHg
